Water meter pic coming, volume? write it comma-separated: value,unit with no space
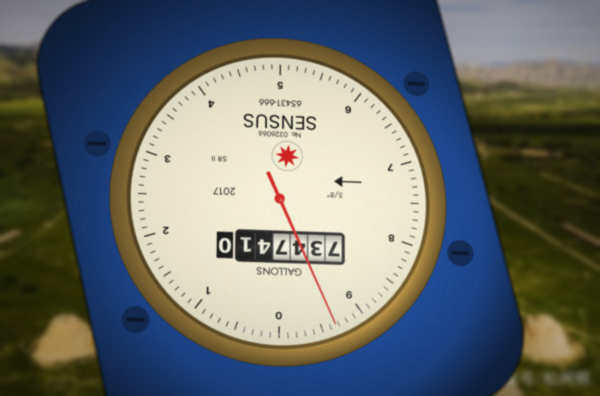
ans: 7347409.3,gal
